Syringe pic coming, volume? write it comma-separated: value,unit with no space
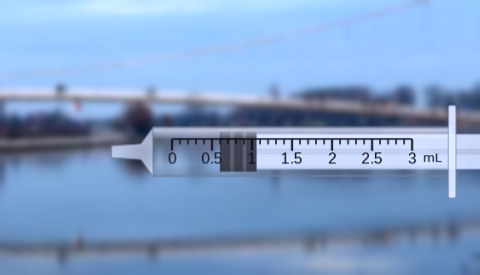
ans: 0.6,mL
